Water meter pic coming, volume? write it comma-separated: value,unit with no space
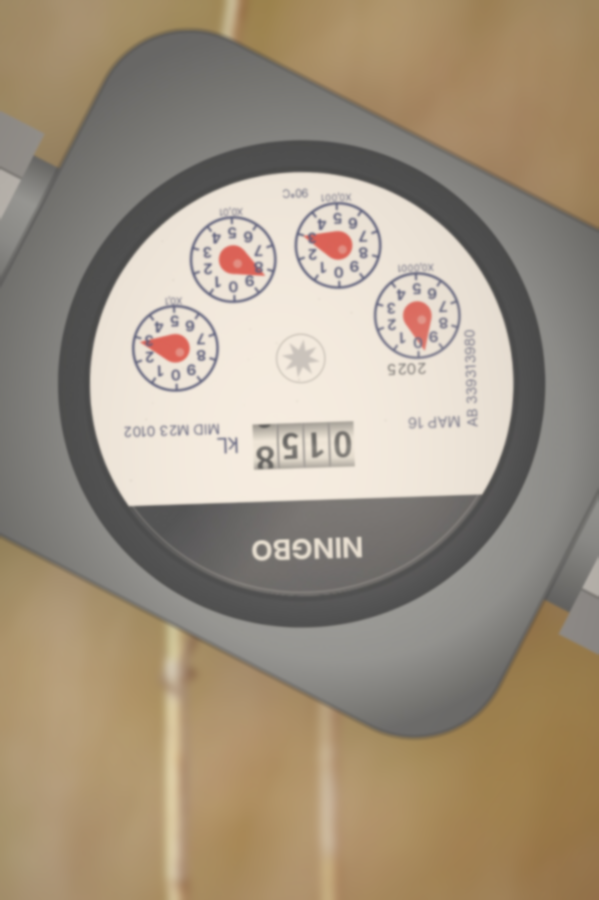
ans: 158.2829,kL
